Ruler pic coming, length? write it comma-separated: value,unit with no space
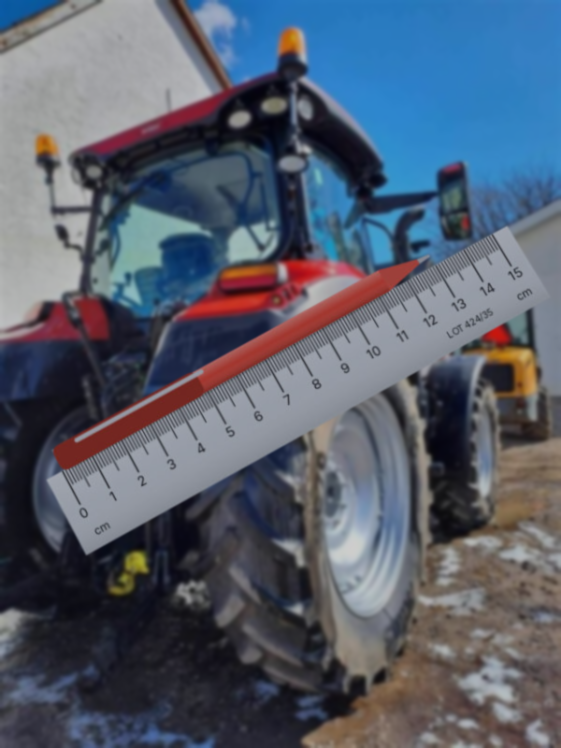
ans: 13,cm
